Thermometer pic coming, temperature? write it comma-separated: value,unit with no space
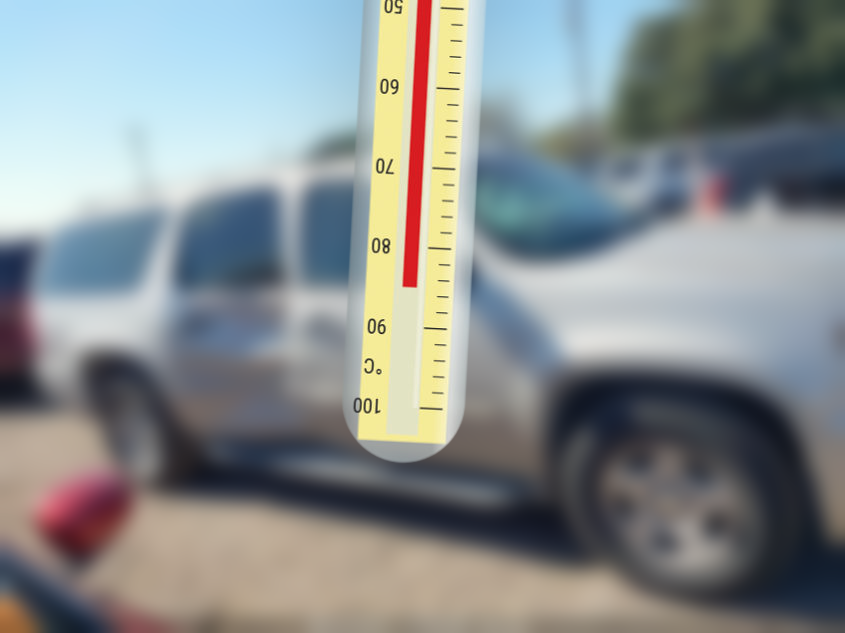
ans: 85,°C
